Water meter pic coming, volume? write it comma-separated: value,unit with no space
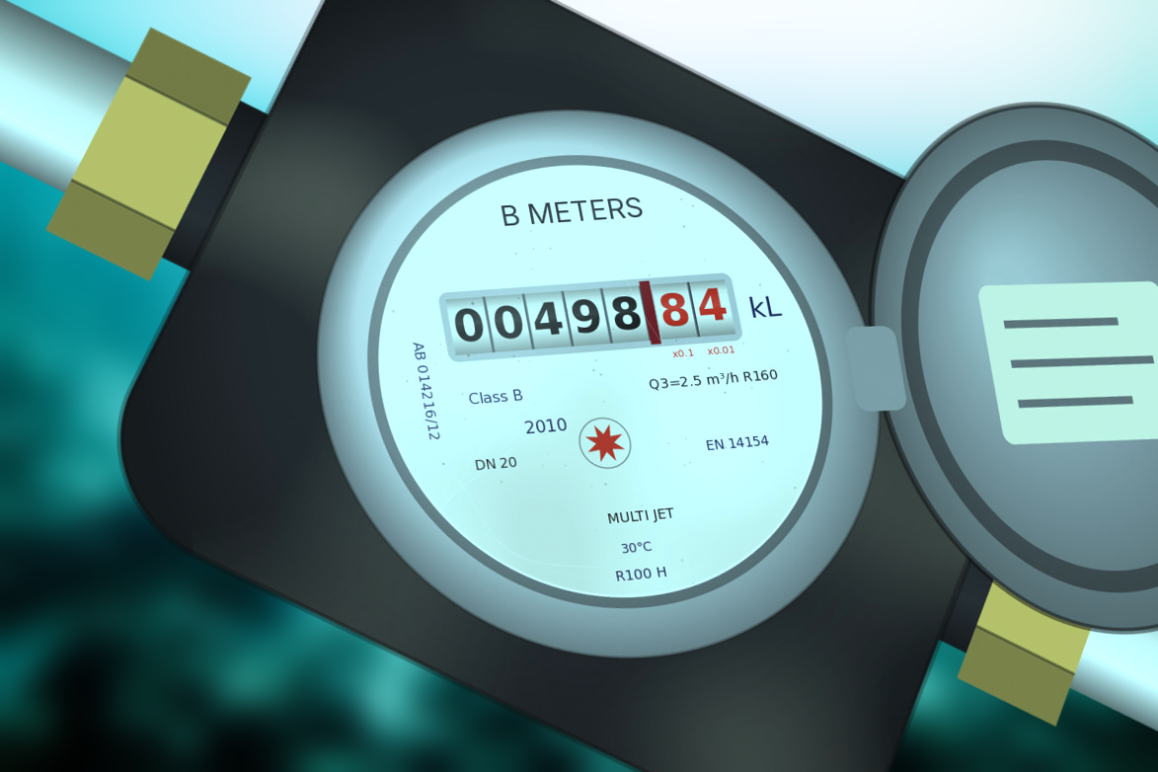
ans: 498.84,kL
